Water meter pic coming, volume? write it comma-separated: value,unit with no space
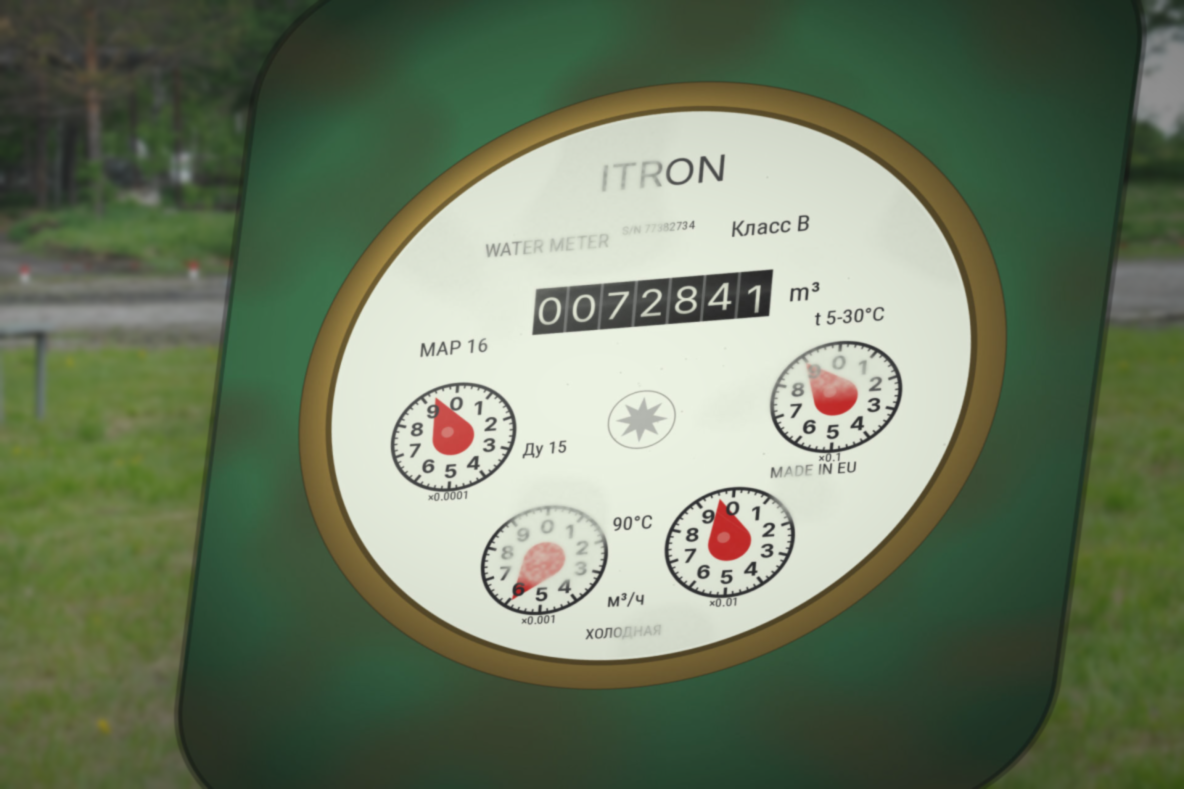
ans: 72840.8959,m³
